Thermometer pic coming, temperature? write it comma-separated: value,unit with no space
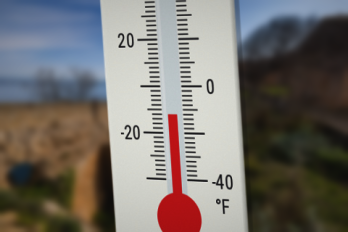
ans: -12,°F
